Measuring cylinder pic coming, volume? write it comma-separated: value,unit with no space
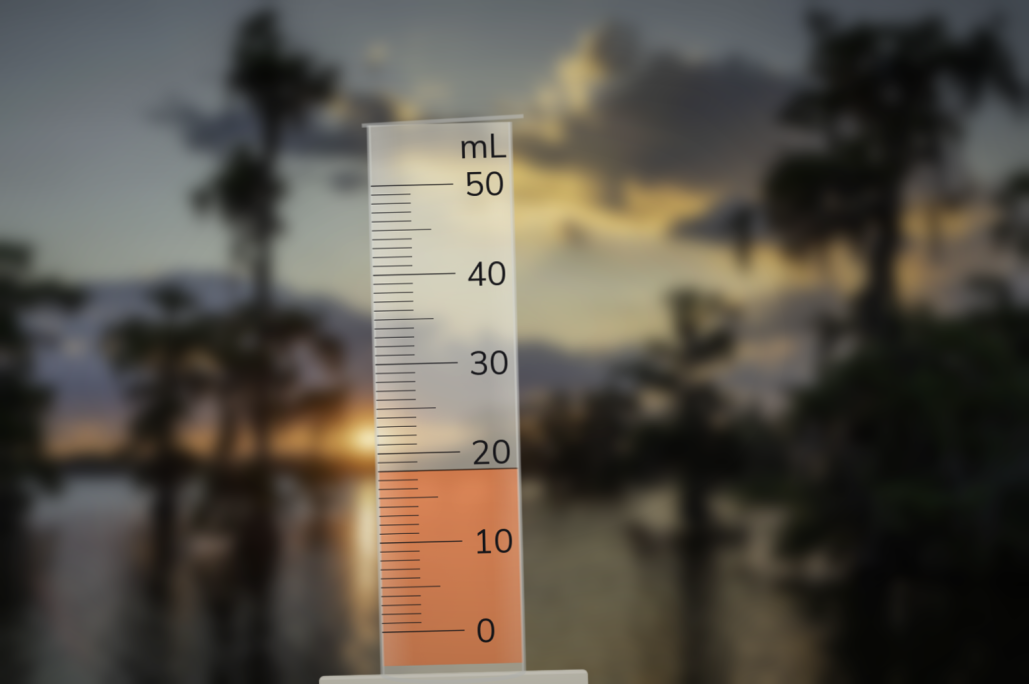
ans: 18,mL
